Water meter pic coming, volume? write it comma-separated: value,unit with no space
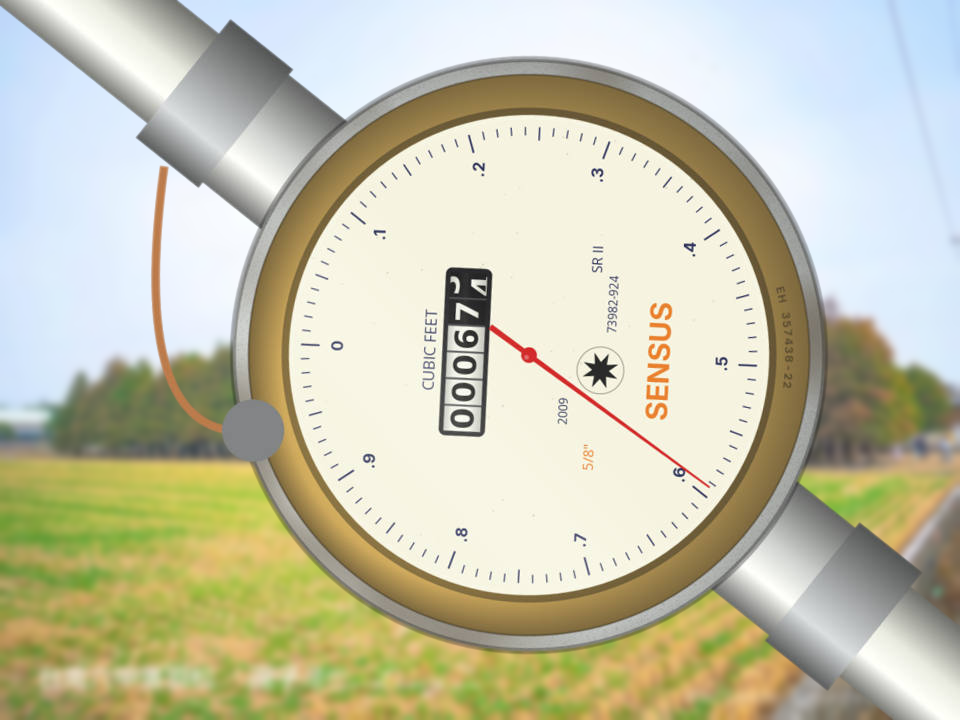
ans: 673.59,ft³
